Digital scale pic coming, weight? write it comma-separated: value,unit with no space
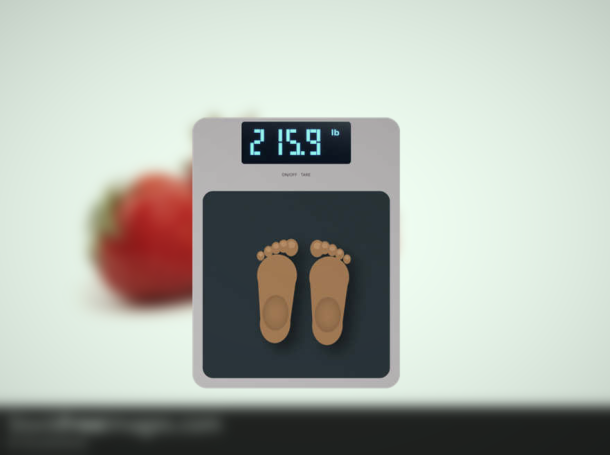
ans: 215.9,lb
